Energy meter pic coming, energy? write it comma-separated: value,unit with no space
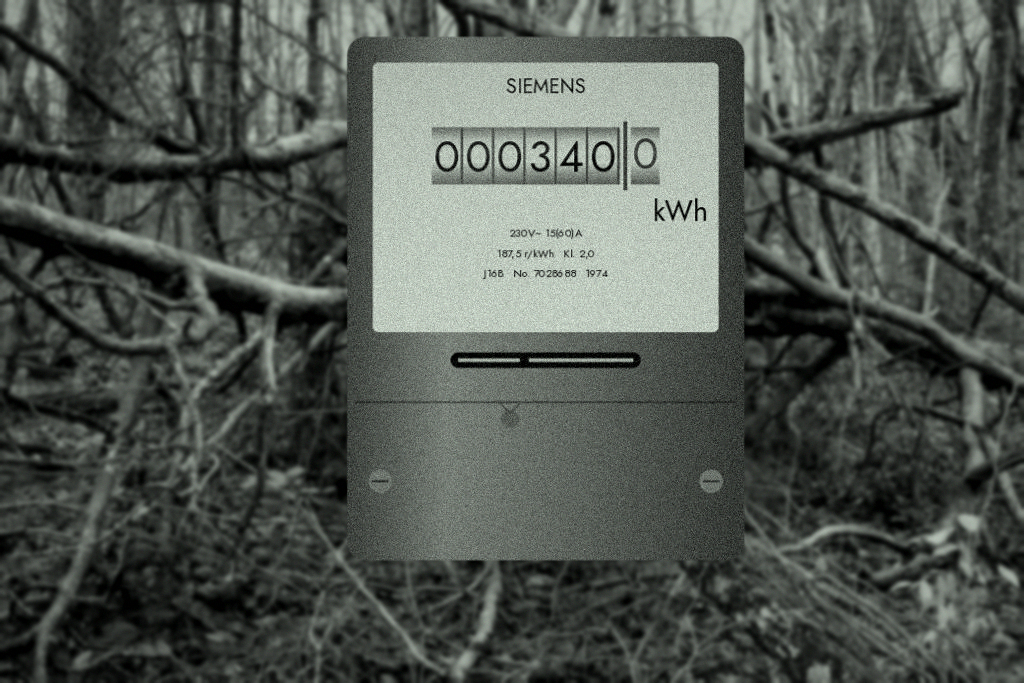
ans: 340.0,kWh
